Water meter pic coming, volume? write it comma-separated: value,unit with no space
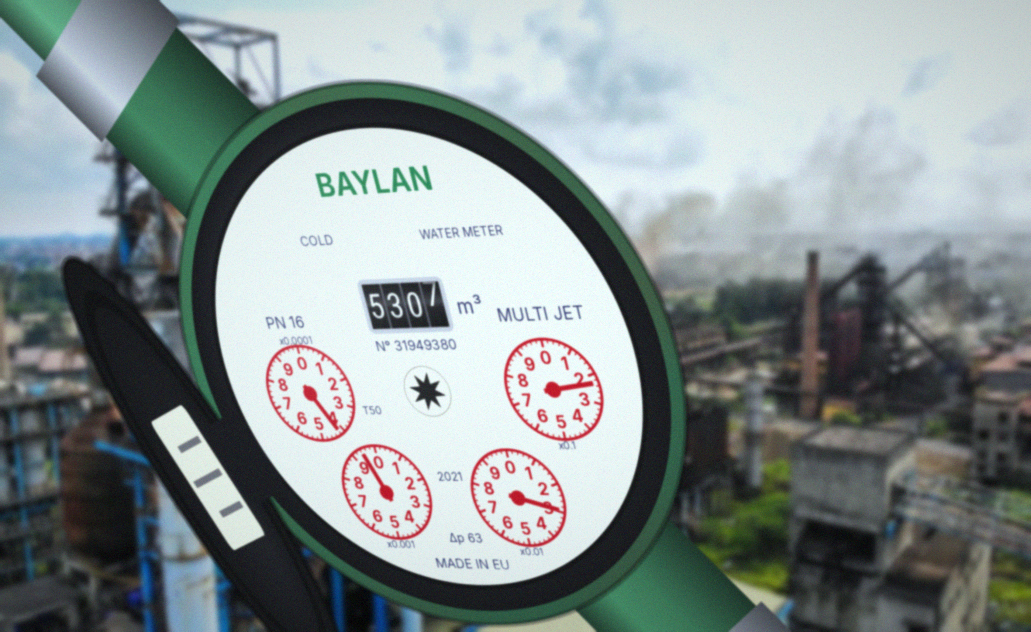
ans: 5307.2294,m³
